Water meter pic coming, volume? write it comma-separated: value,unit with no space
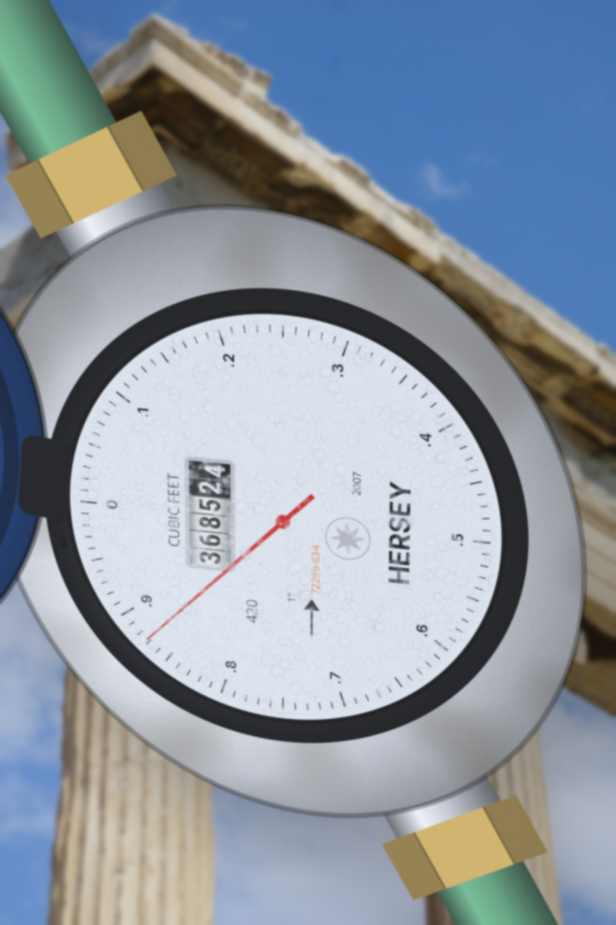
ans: 368523.87,ft³
